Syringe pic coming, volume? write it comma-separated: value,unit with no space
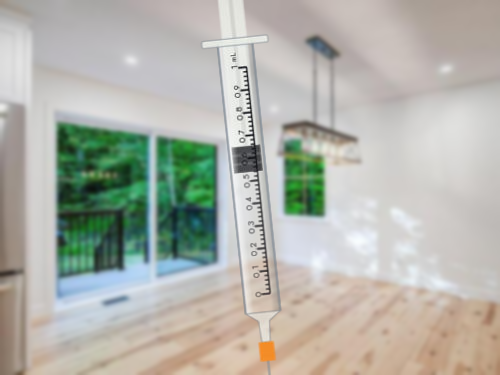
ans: 0.54,mL
